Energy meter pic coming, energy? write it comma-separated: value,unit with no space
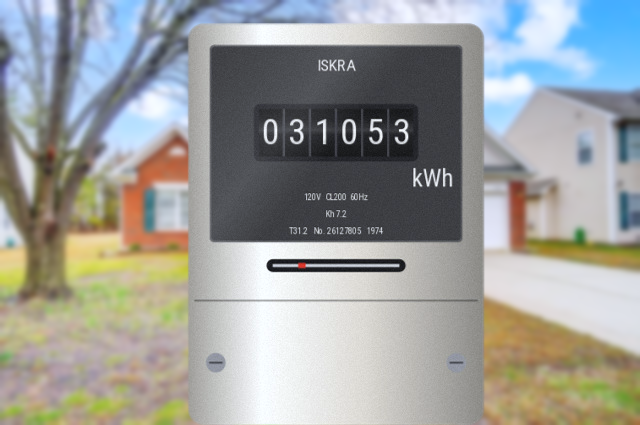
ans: 31053,kWh
